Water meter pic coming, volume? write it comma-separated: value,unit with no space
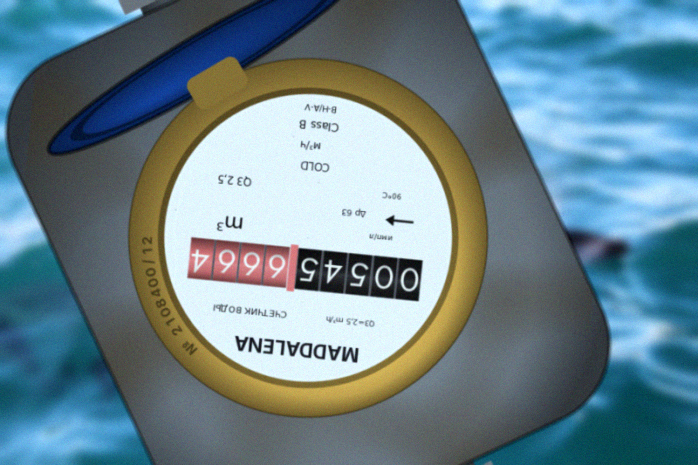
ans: 545.6664,m³
